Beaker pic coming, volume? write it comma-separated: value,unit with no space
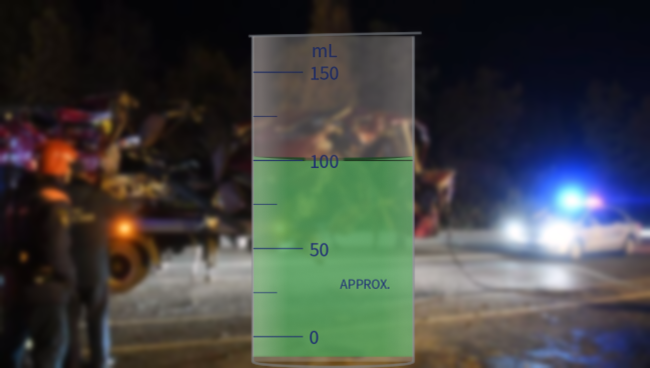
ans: 100,mL
